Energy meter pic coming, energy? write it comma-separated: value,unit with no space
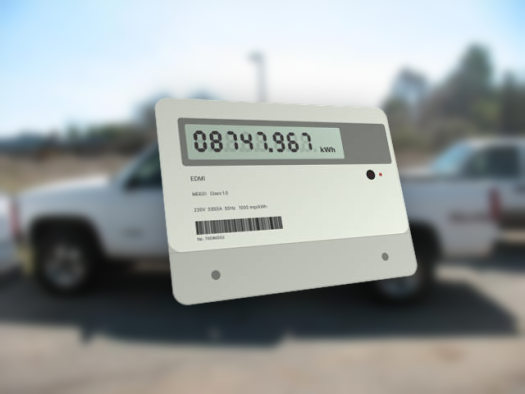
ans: 8747.967,kWh
